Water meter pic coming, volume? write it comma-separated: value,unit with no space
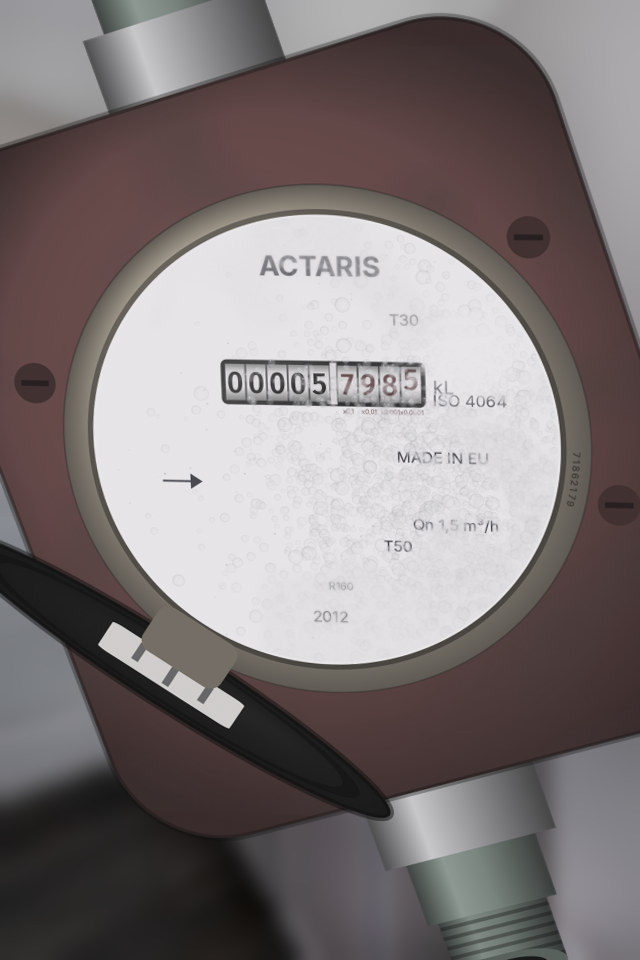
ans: 5.7985,kL
